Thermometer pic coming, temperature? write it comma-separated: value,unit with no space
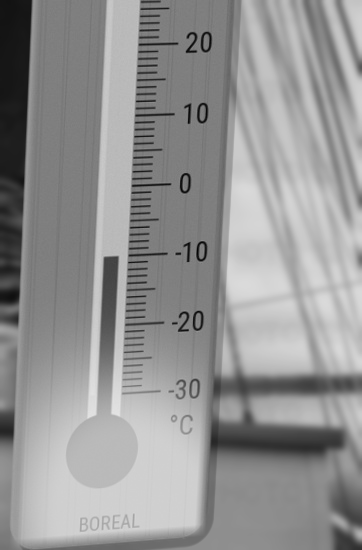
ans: -10,°C
